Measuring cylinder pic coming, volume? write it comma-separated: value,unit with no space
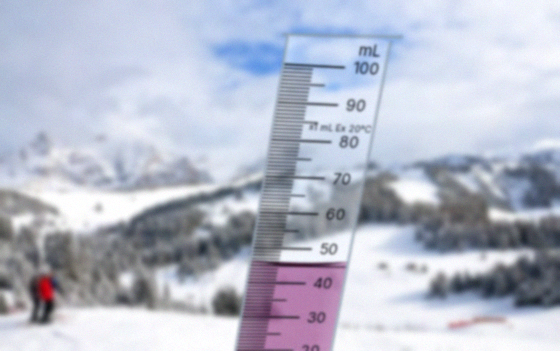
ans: 45,mL
